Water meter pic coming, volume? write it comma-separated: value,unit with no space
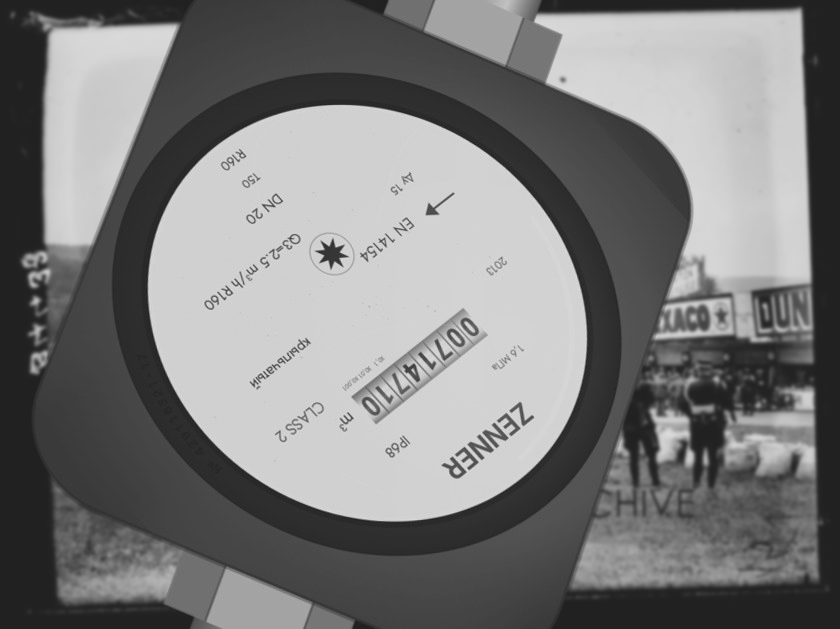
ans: 714.710,m³
